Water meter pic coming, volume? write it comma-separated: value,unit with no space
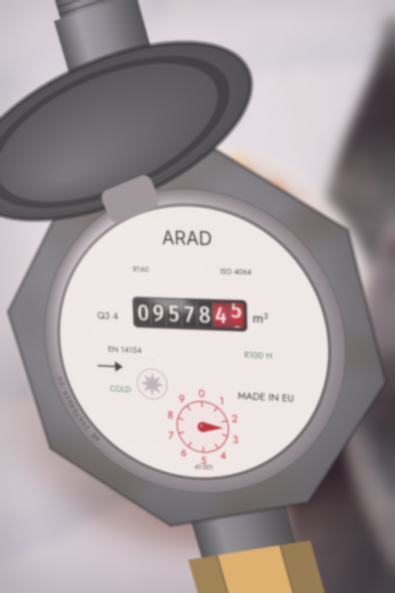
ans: 9578.452,m³
